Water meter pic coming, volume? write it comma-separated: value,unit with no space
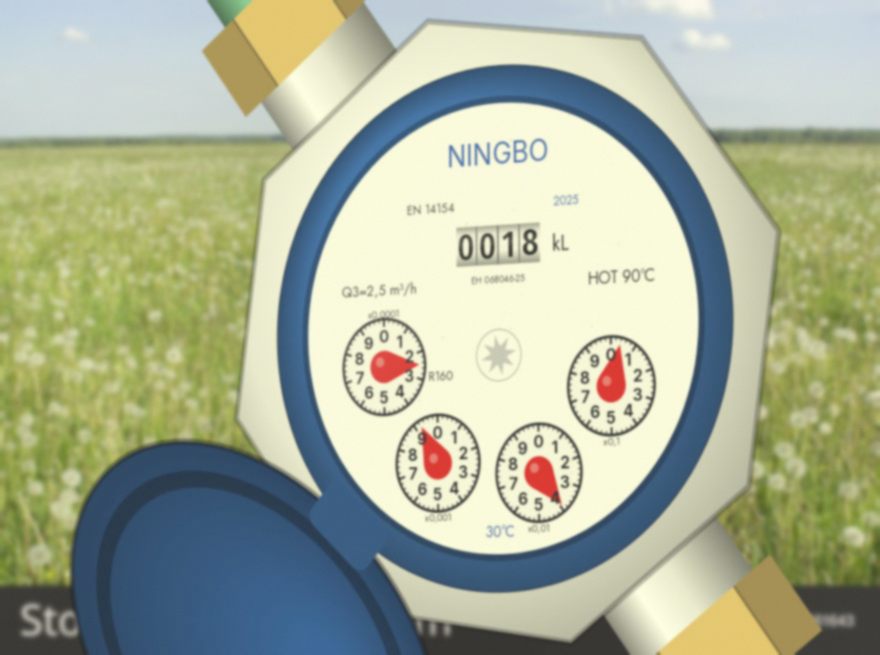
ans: 18.0392,kL
